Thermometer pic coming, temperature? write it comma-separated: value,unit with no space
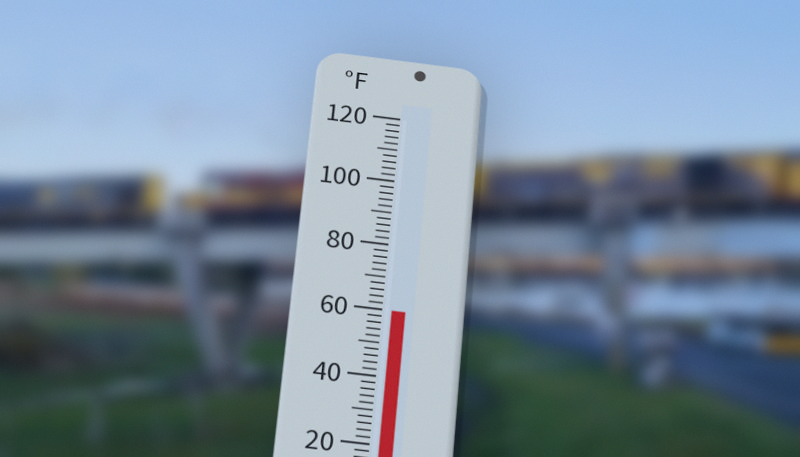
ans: 60,°F
